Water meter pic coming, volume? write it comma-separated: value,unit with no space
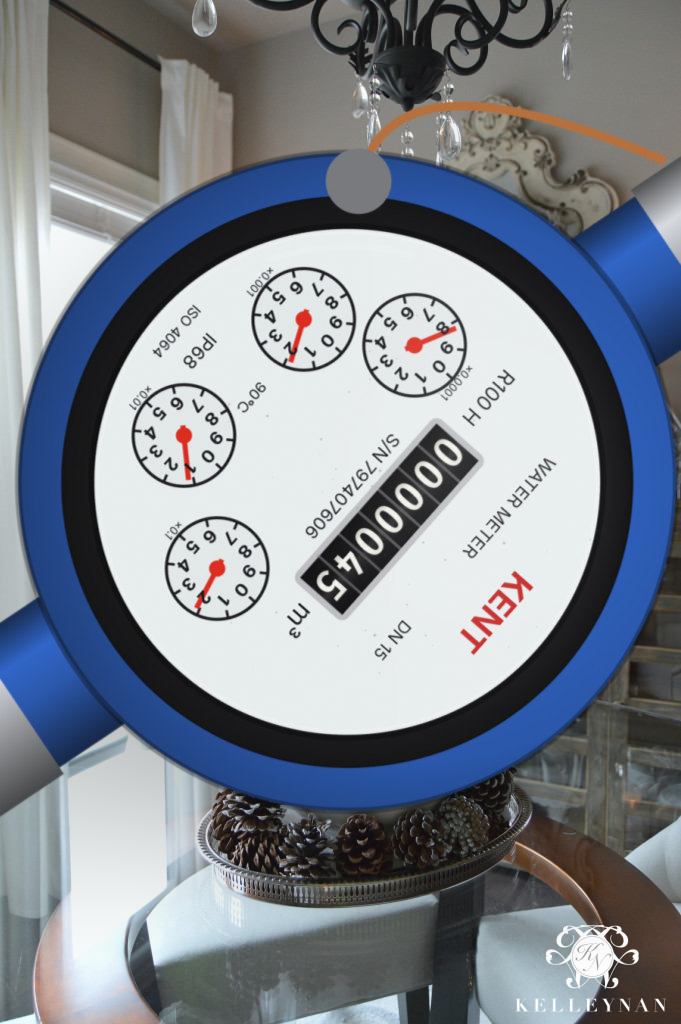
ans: 45.2118,m³
